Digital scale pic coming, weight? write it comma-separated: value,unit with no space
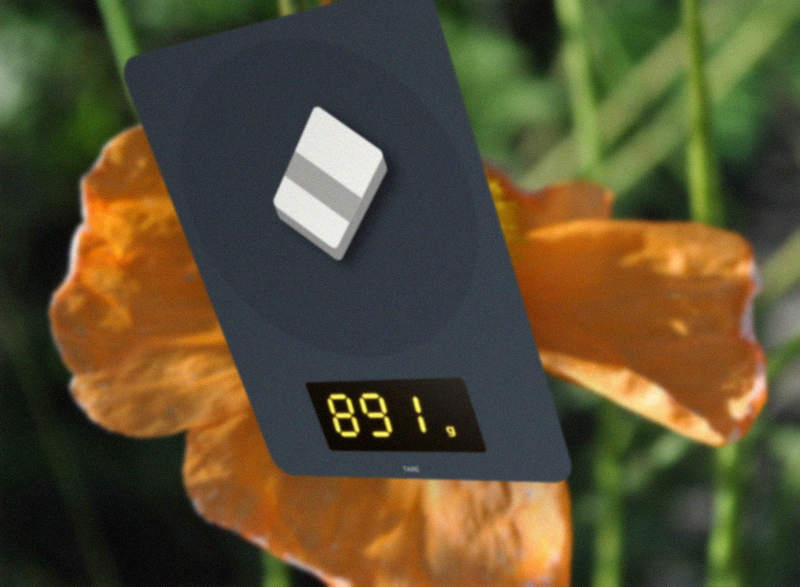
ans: 891,g
